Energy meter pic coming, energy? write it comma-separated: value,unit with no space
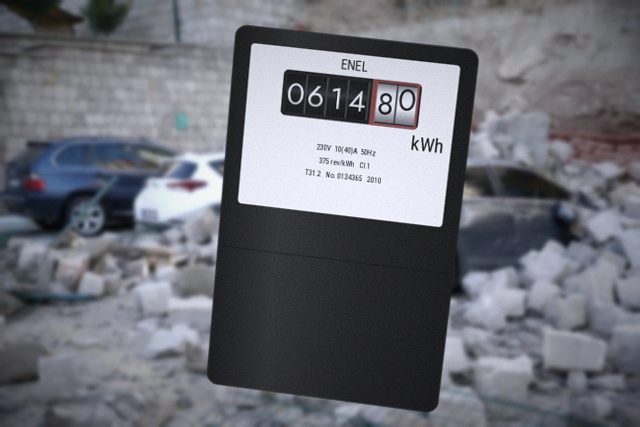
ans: 614.80,kWh
